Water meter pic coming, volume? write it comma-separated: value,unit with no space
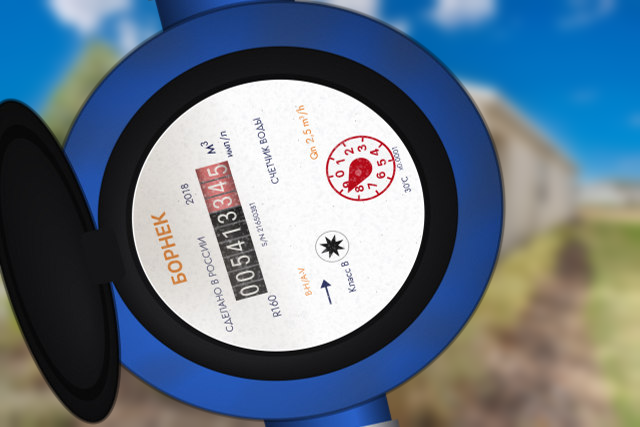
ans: 5413.3448,m³
